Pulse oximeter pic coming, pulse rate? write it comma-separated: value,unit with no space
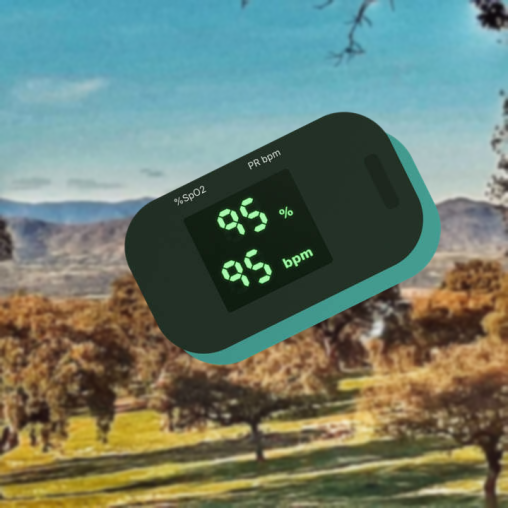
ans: 95,bpm
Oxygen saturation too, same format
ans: 95,%
